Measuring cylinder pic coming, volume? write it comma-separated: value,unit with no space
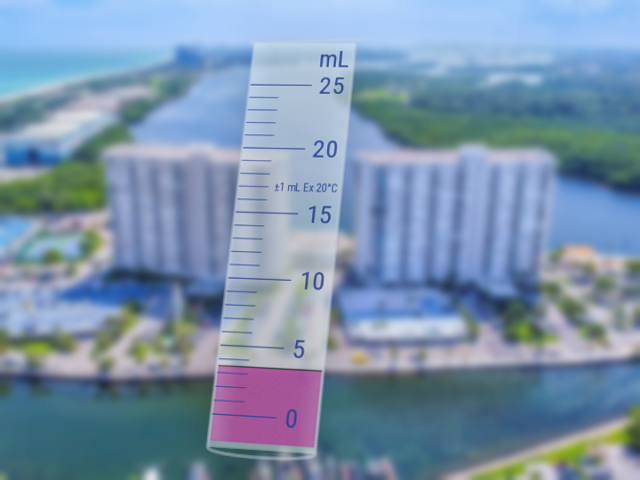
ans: 3.5,mL
